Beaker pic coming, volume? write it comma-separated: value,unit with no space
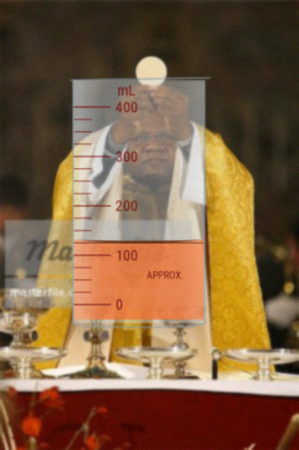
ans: 125,mL
